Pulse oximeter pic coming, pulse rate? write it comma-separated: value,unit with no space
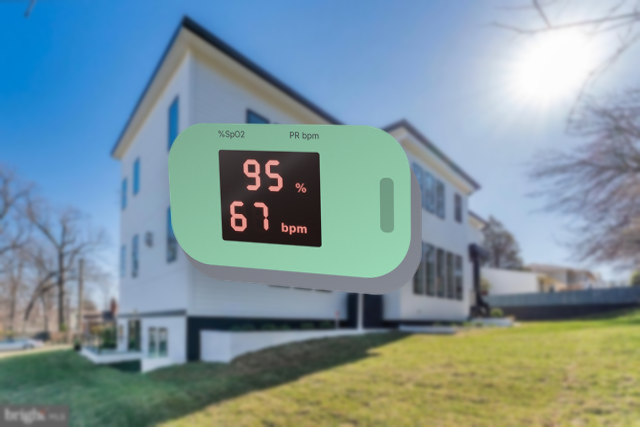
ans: 67,bpm
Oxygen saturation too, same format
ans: 95,%
